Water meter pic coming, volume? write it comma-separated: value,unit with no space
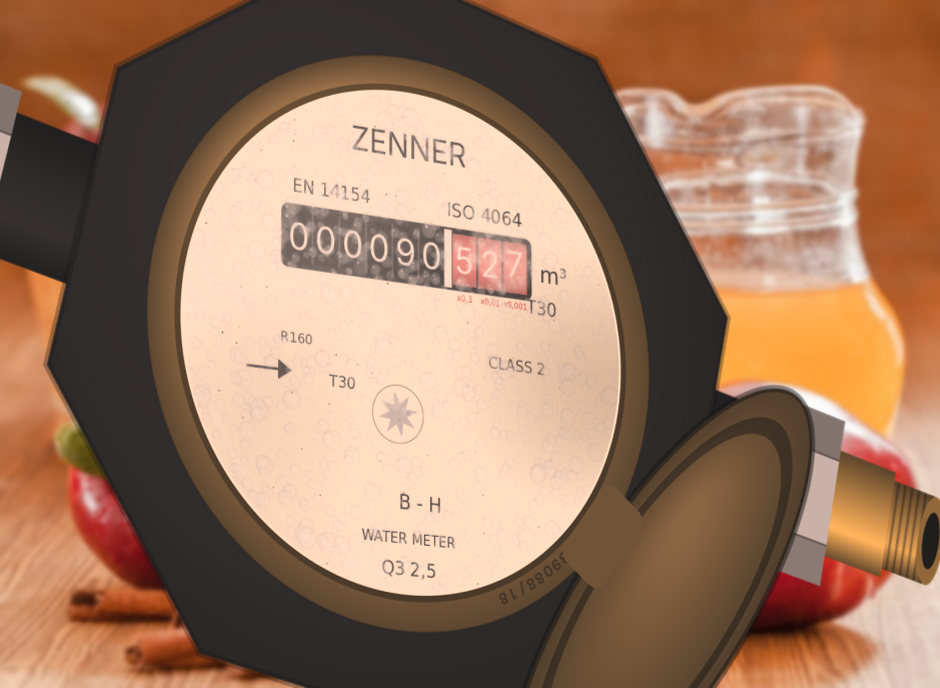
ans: 90.527,m³
